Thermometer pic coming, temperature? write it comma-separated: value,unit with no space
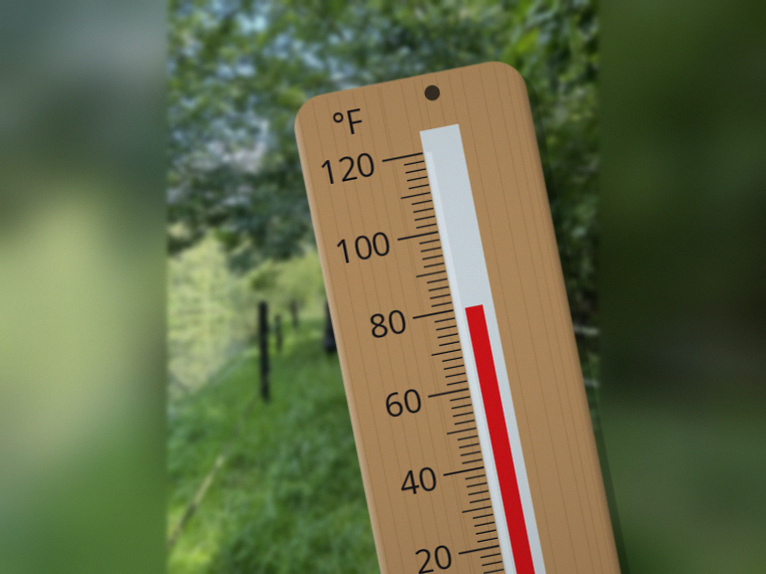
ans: 80,°F
